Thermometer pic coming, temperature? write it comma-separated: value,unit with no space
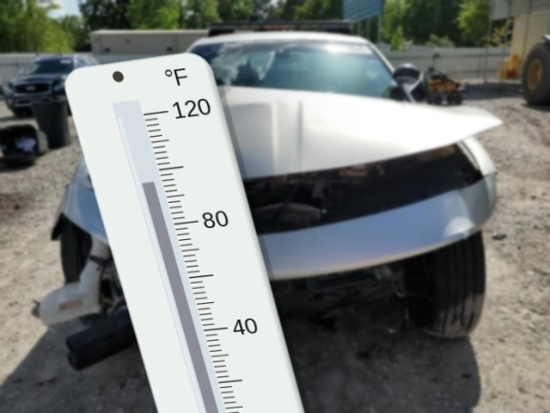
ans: 96,°F
